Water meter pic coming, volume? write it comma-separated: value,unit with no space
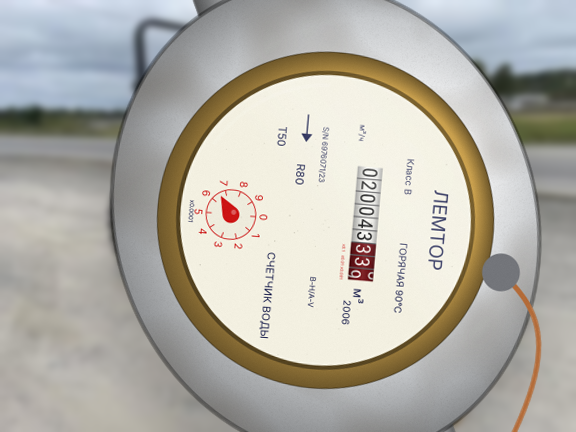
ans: 20043.3386,m³
